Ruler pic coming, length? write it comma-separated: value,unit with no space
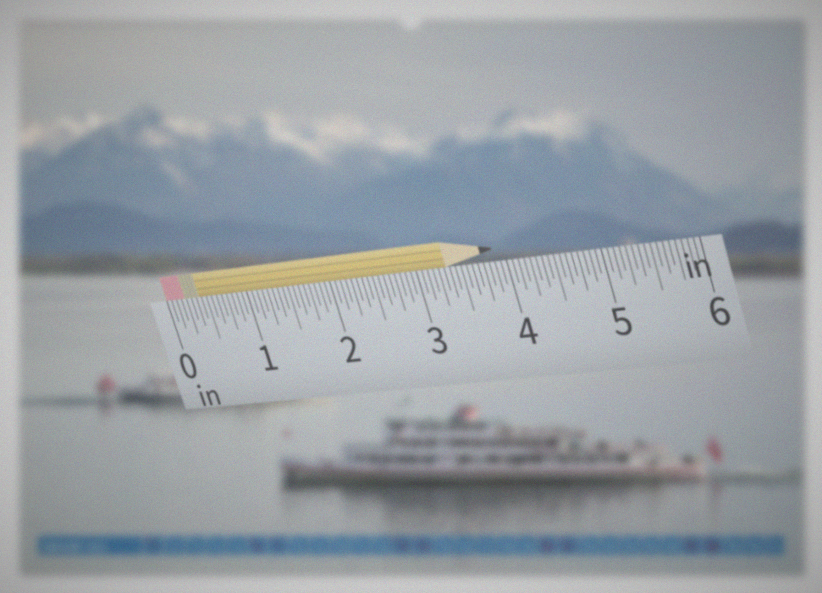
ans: 3.875,in
